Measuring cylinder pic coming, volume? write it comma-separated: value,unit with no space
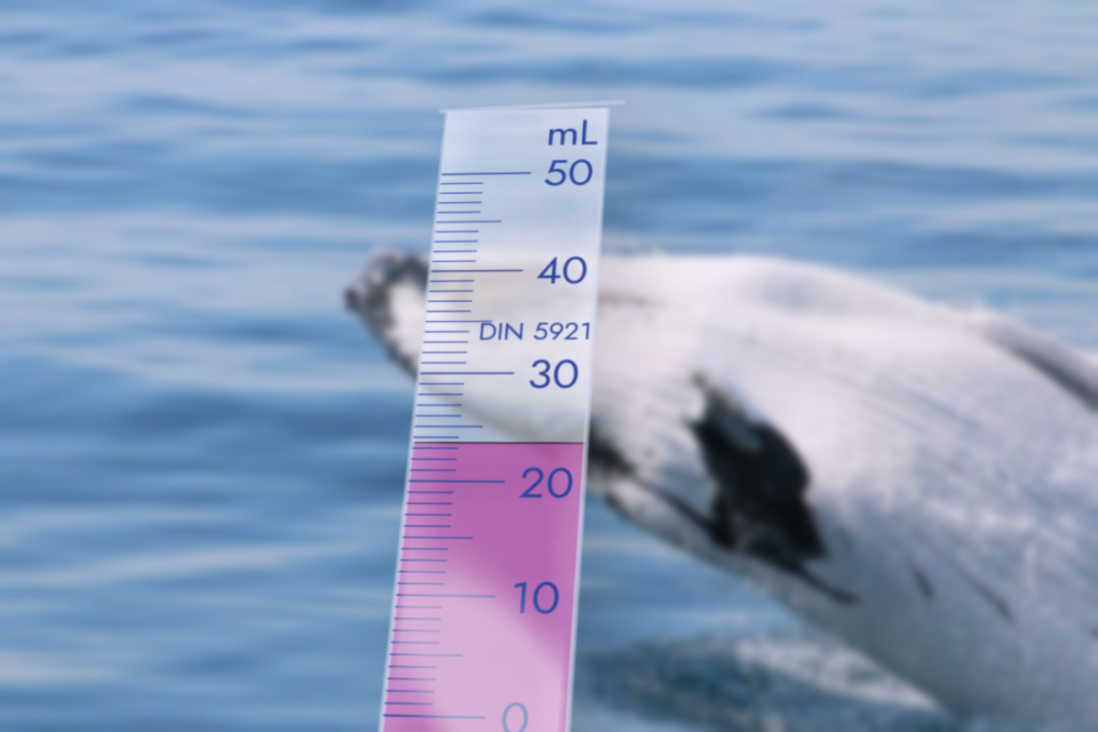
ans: 23.5,mL
